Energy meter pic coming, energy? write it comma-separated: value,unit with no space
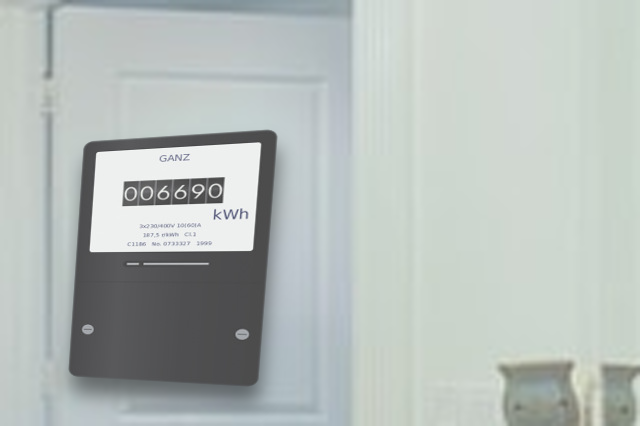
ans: 6690,kWh
